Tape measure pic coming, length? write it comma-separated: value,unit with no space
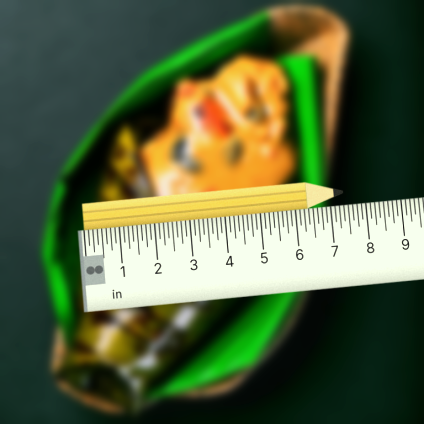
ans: 7.375,in
